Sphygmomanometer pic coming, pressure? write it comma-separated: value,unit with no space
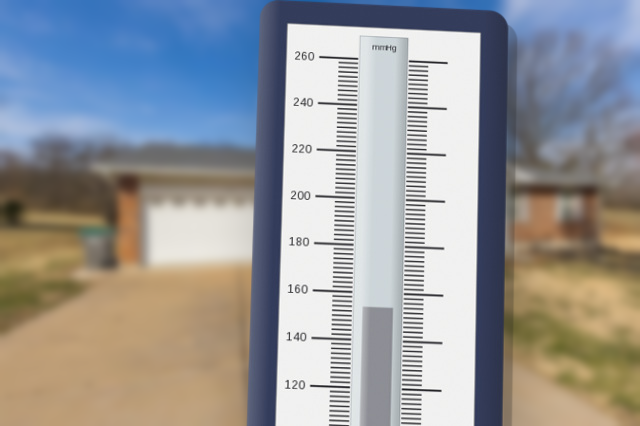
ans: 154,mmHg
